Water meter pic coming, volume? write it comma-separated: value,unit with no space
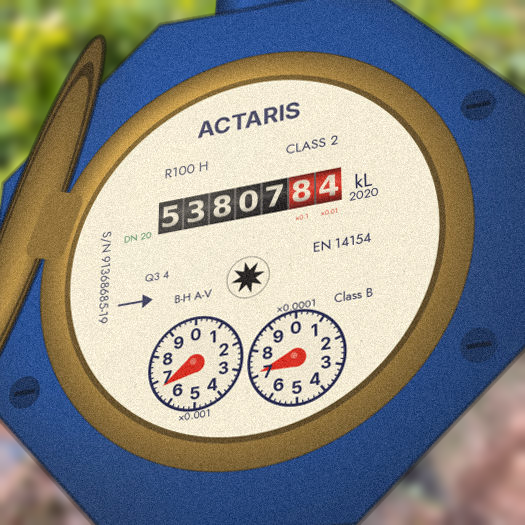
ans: 53807.8467,kL
